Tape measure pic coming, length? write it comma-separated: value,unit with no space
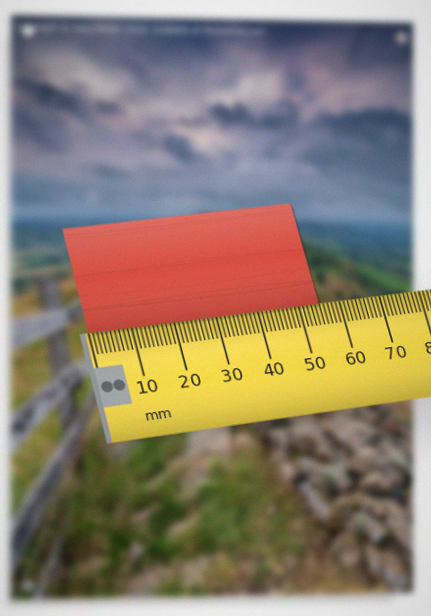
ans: 55,mm
